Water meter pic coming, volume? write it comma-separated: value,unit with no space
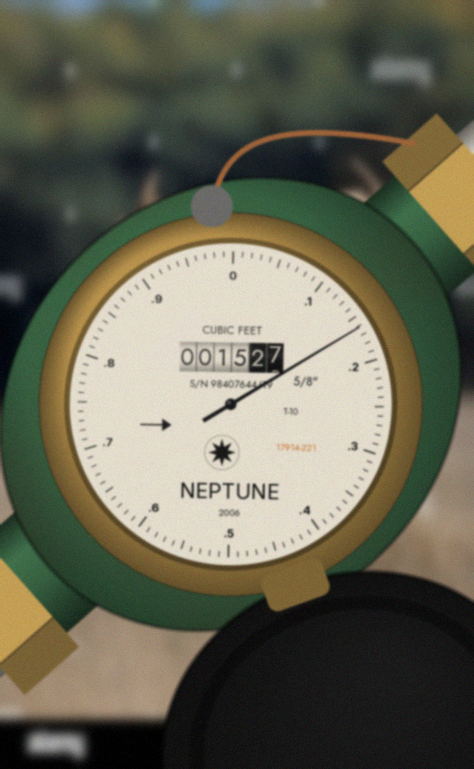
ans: 1527.16,ft³
